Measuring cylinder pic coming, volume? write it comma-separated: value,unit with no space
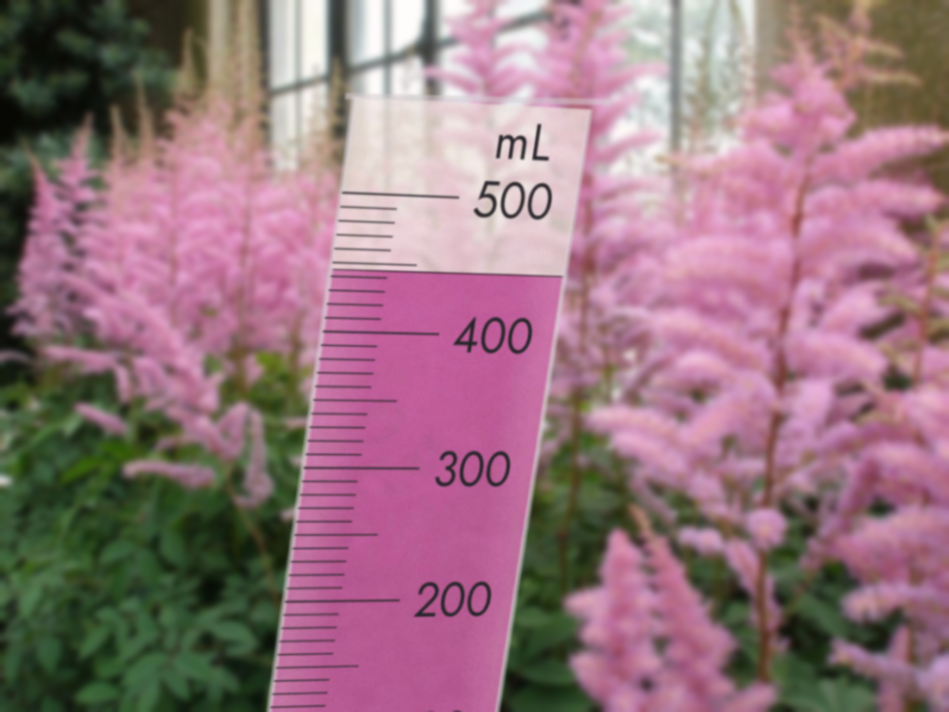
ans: 445,mL
